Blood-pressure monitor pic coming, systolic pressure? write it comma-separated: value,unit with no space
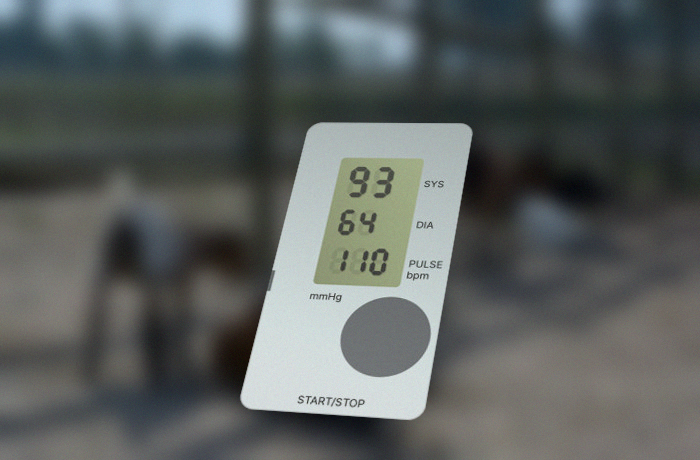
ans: 93,mmHg
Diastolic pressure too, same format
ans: 64,mmHg
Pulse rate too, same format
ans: 110,bpm
